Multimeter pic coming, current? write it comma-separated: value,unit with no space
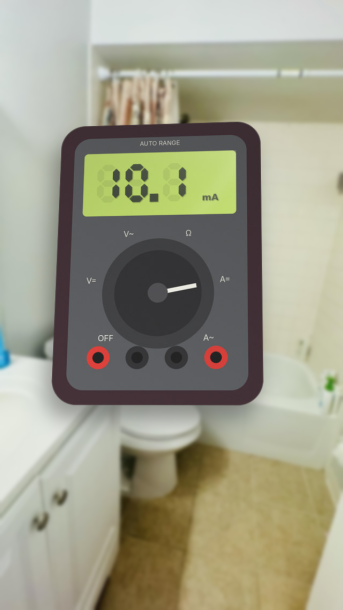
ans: 10.1,mA
